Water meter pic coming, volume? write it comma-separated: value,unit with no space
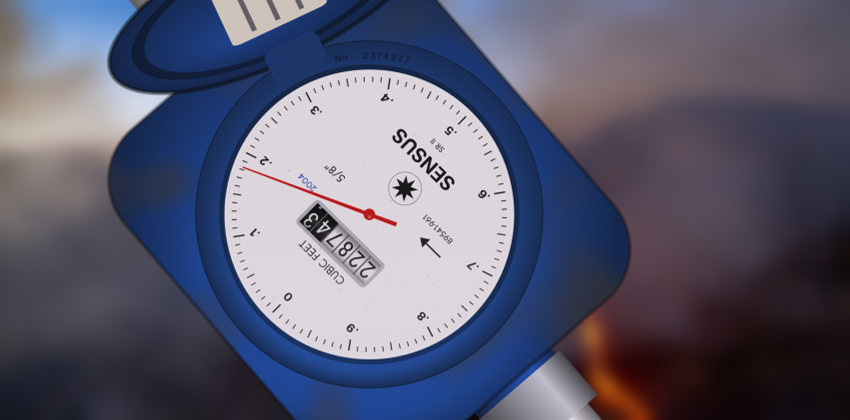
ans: 228743.18,ft³
